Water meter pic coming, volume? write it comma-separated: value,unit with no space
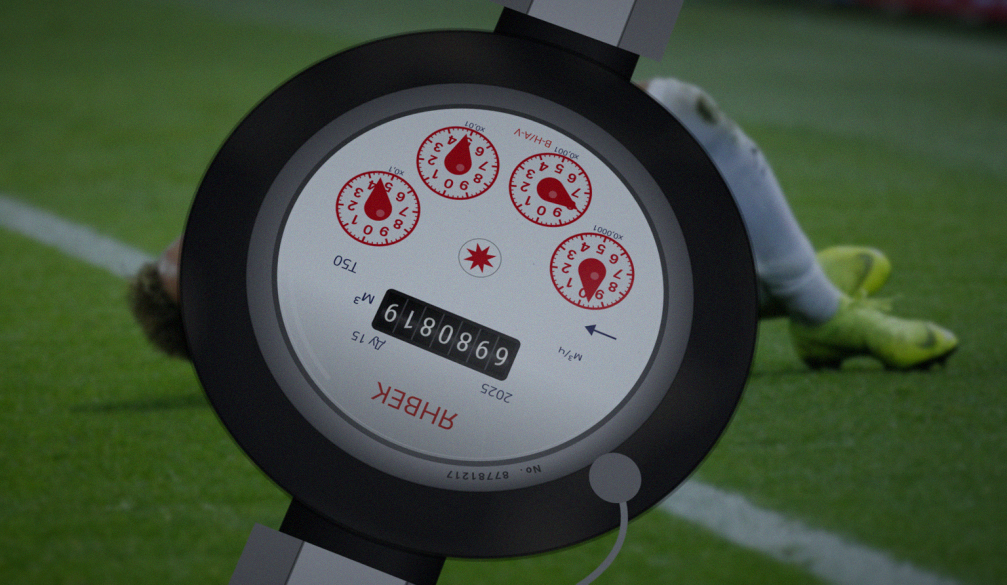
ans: 6980819.4479,m³
